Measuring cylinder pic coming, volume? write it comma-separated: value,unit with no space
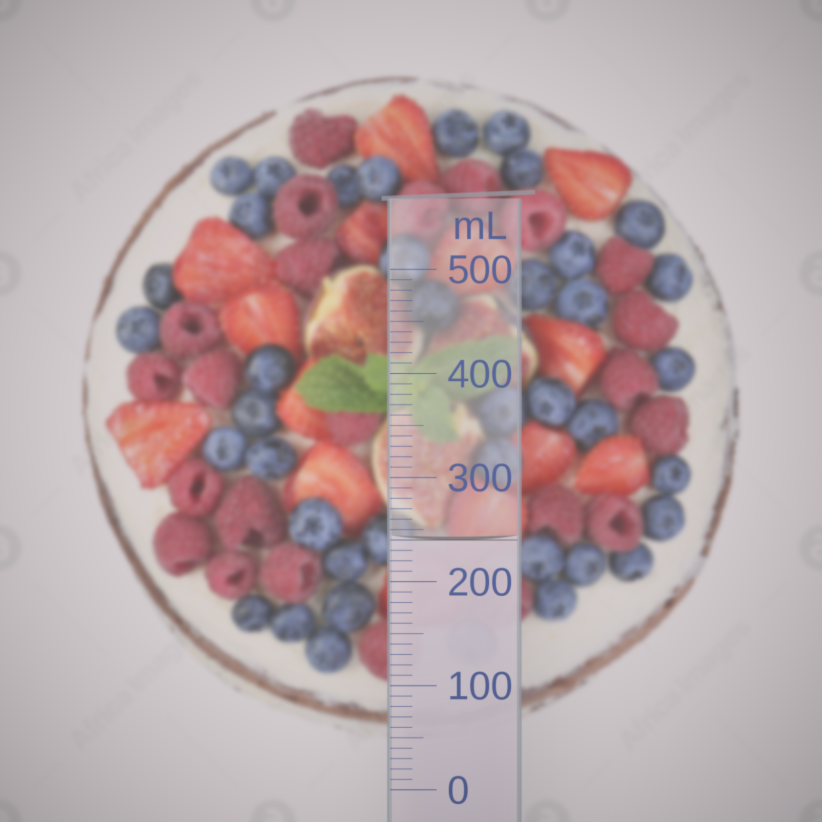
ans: 240,mL
